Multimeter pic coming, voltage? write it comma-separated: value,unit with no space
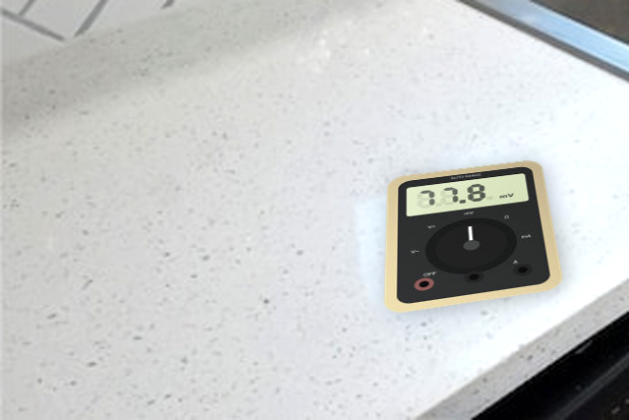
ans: 77.8,mV
